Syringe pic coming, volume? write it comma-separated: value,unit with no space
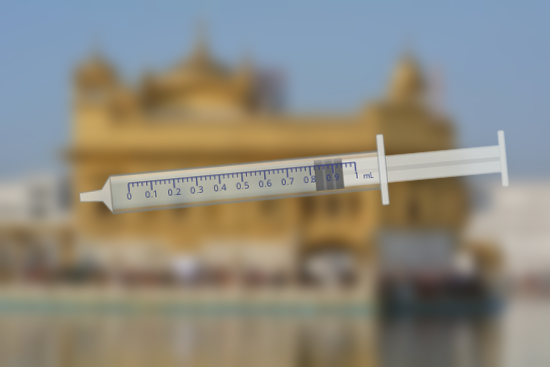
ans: 0.82,mL
